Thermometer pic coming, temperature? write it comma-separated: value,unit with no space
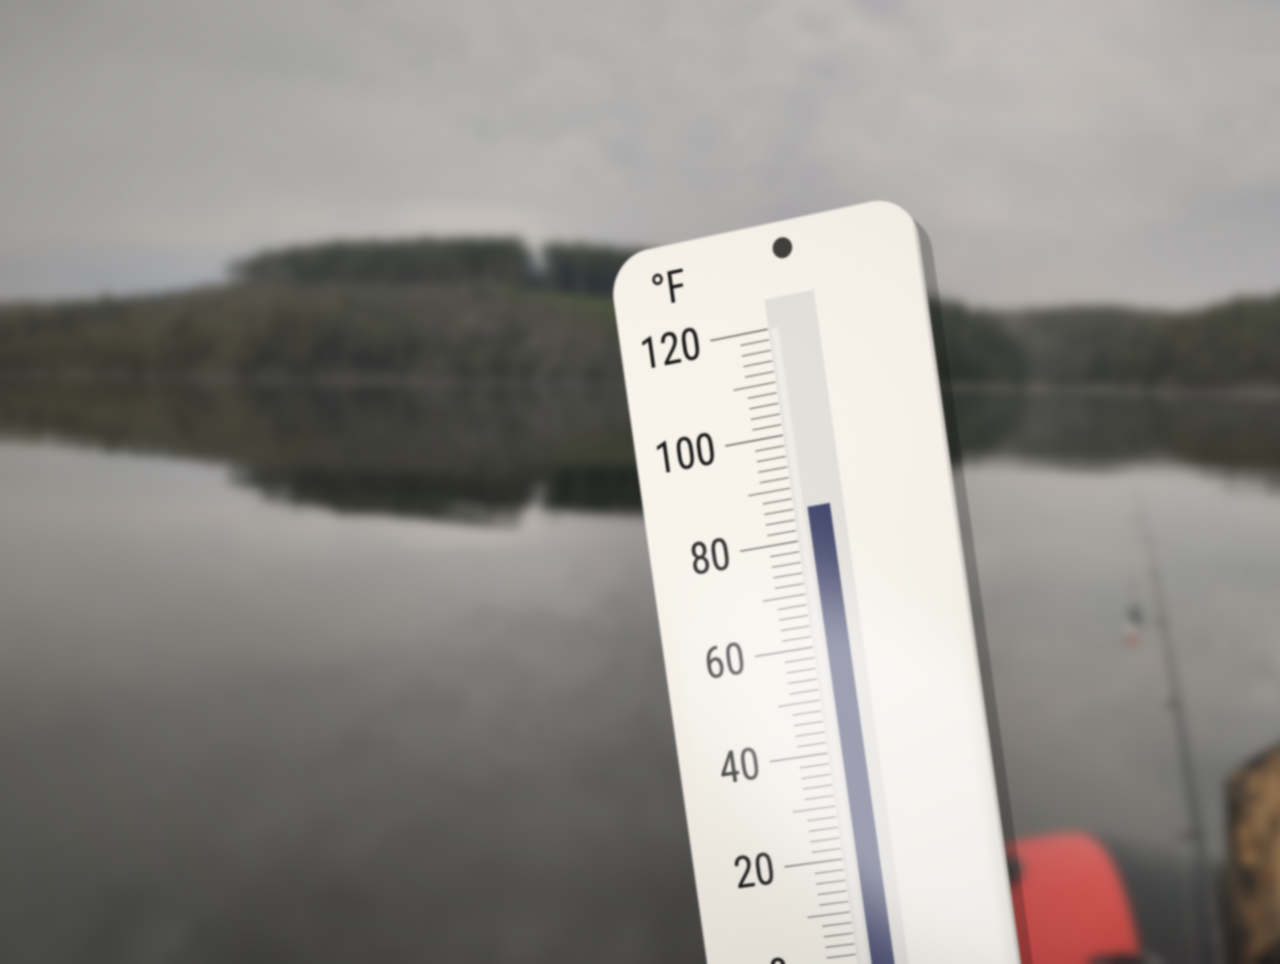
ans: 86,°F
